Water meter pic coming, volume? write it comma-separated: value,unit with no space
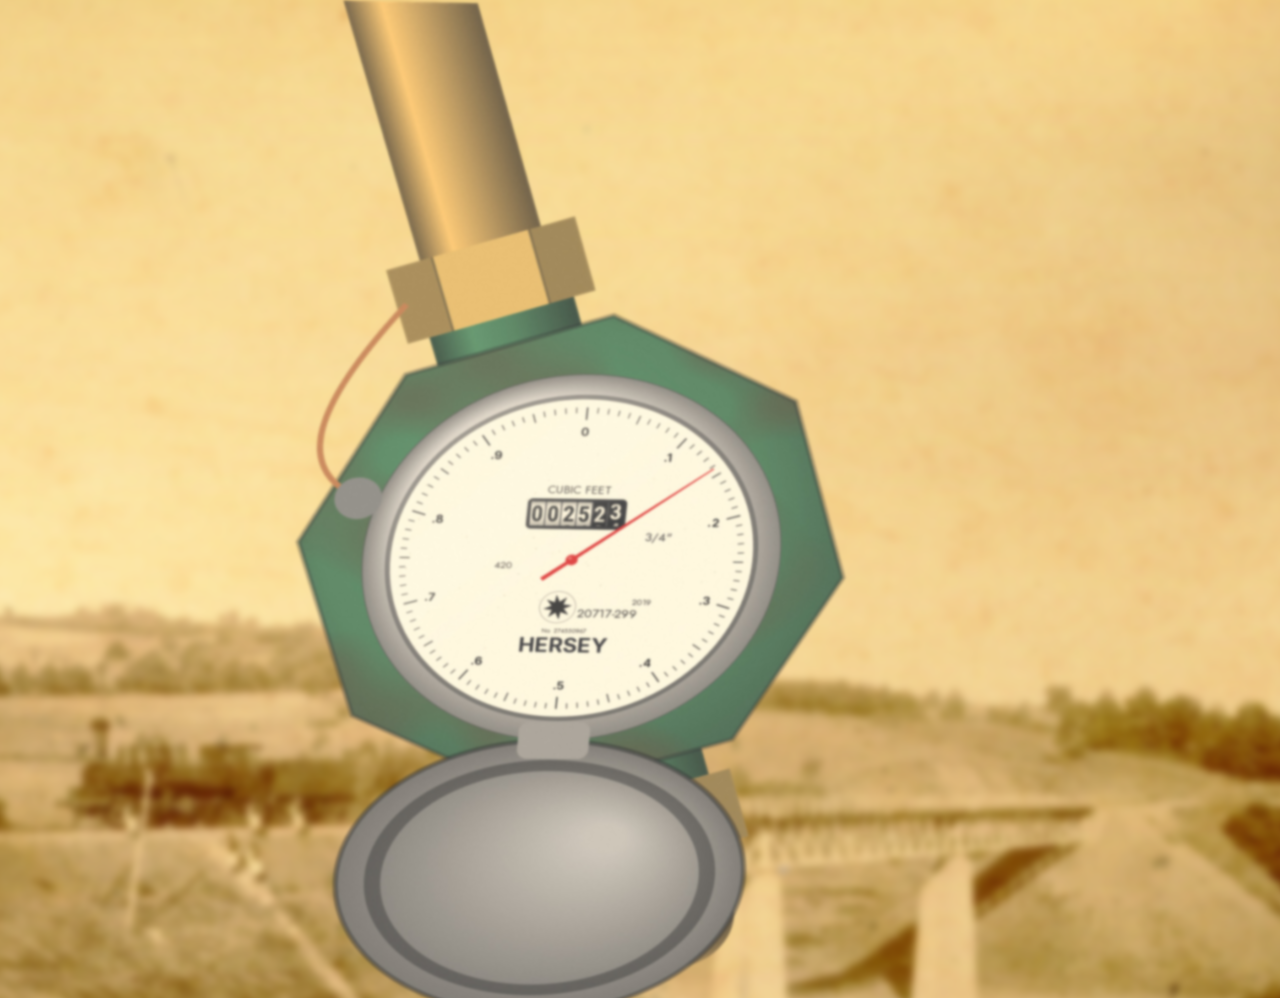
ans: 2523.14,ft³
